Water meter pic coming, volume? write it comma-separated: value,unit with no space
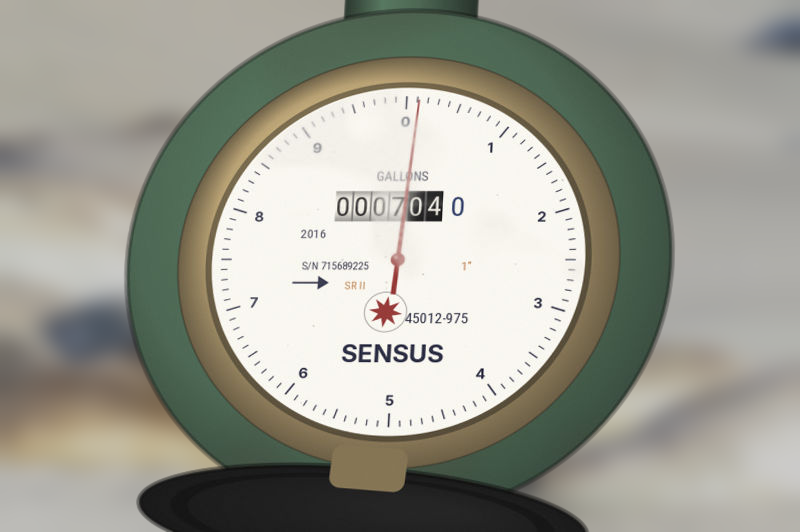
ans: 7040.1,gal
